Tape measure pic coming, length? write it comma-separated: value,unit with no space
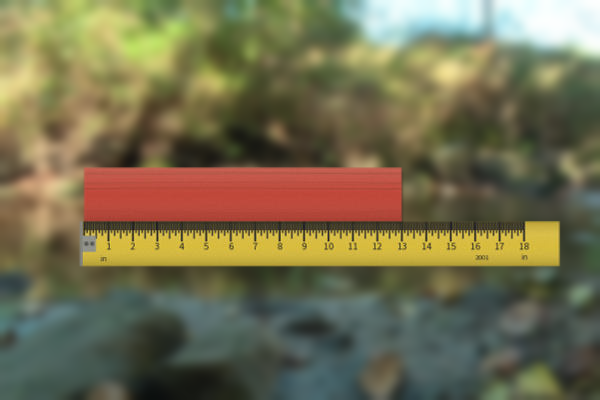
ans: 13,in
